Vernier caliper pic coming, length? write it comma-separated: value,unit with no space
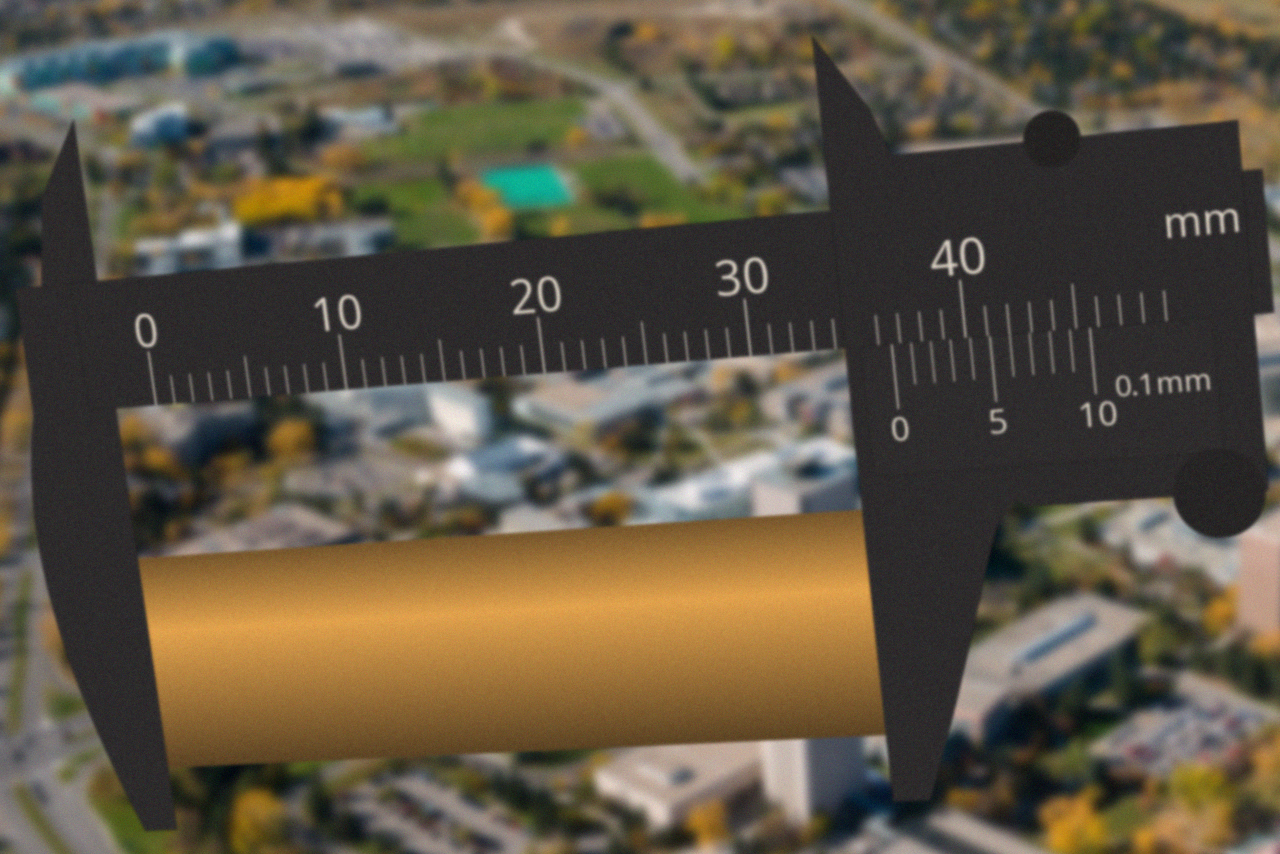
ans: 36.6,mm
